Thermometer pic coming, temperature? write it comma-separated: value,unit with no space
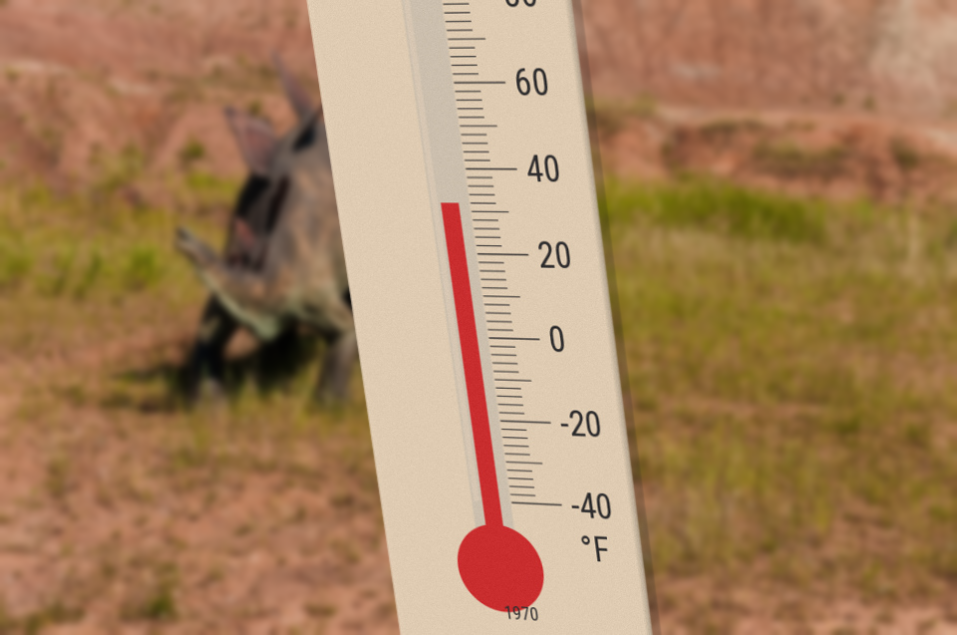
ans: 32,°F
